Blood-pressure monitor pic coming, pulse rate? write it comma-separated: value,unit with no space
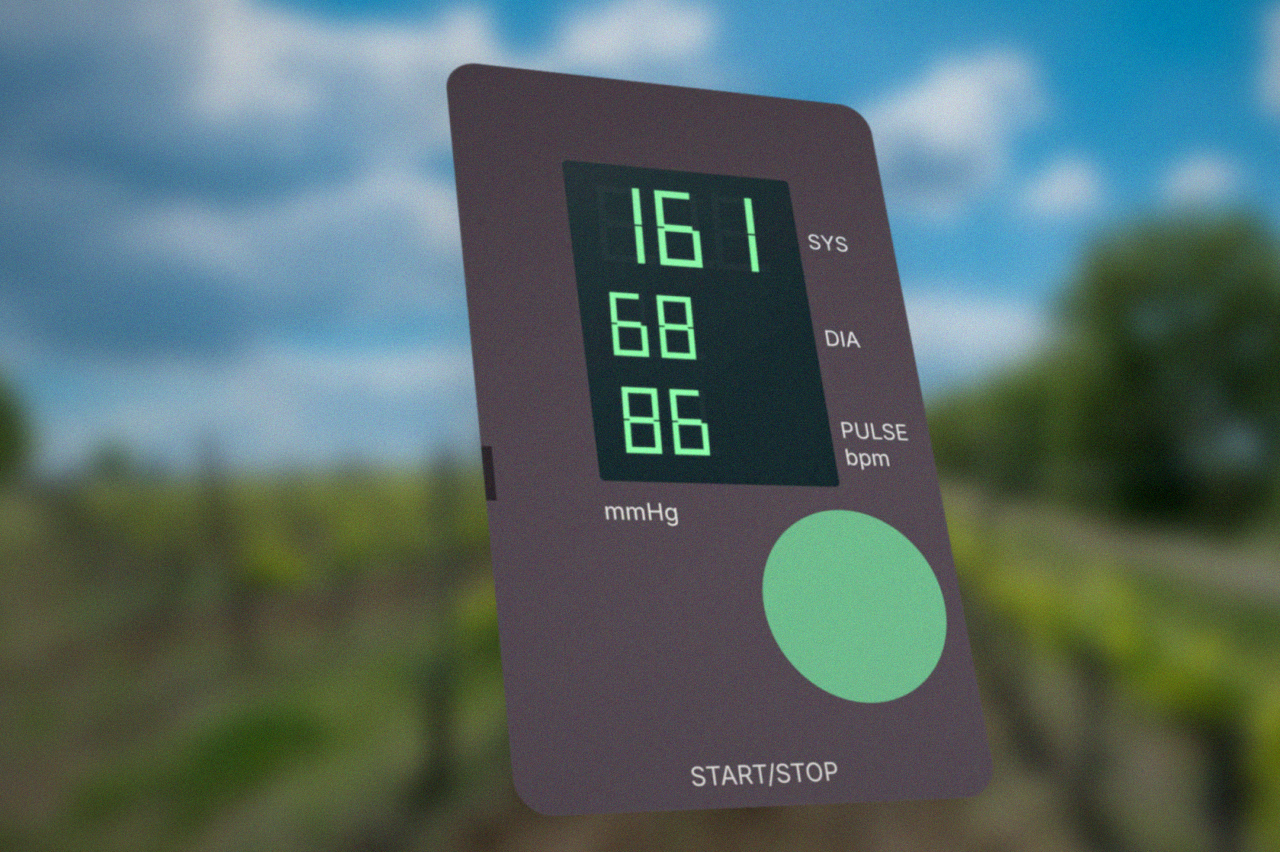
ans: 86,bpm
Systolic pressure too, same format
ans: 161,mmHg
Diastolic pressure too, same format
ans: 68,mmHg
